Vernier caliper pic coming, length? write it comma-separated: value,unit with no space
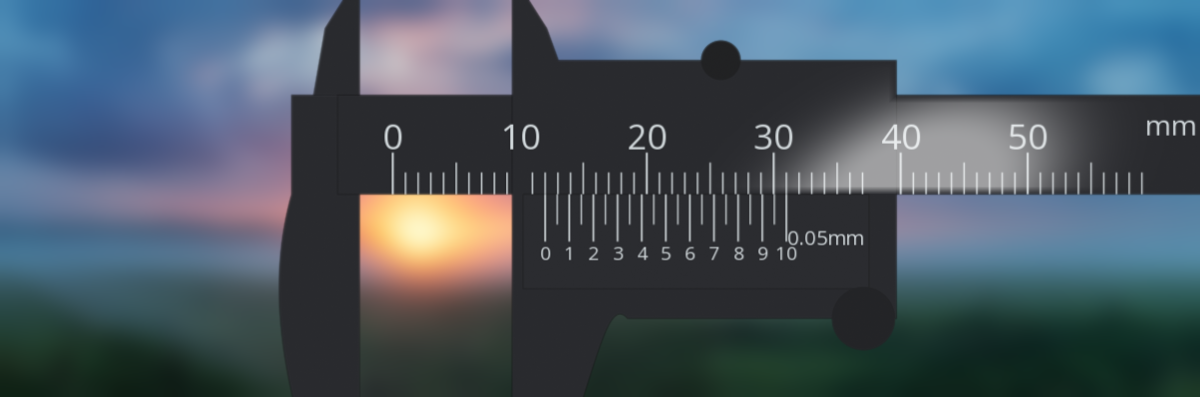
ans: 12.0,mm
